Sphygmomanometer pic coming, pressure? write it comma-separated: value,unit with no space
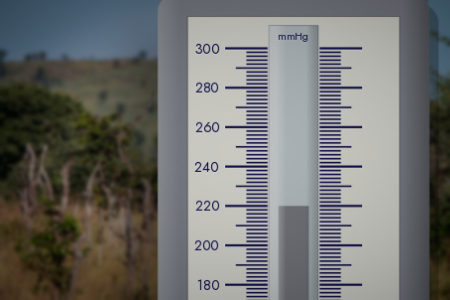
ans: 220,mmHg
